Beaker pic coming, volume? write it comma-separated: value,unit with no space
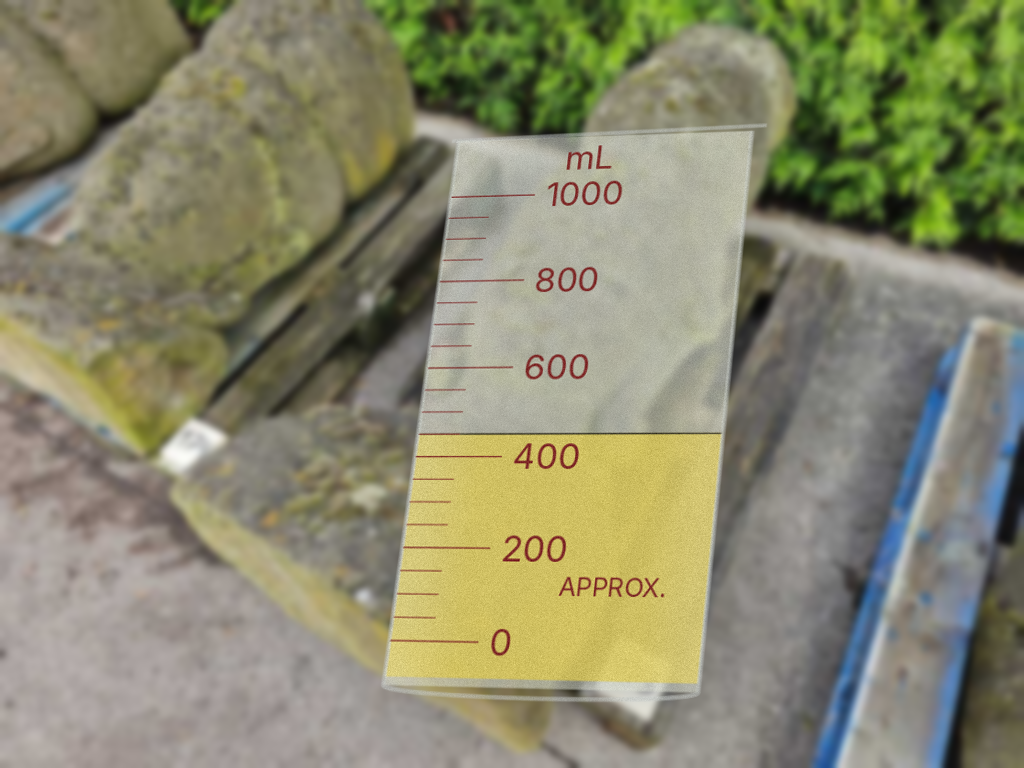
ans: 450,mL
